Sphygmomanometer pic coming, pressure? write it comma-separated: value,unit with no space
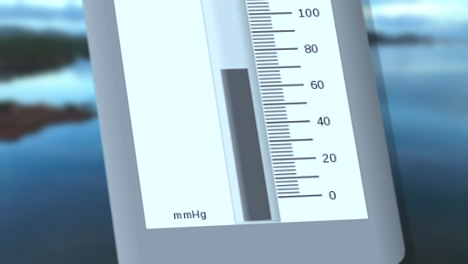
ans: 70,mmHg
